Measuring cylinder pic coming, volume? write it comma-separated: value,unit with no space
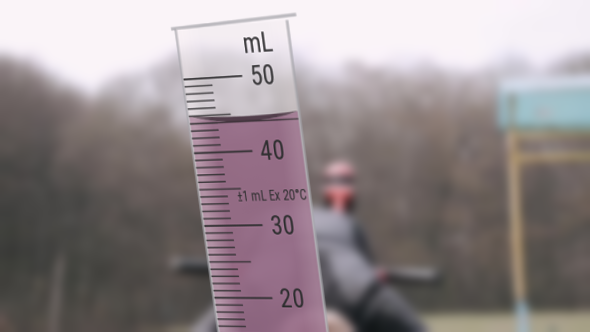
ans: 44,mL
